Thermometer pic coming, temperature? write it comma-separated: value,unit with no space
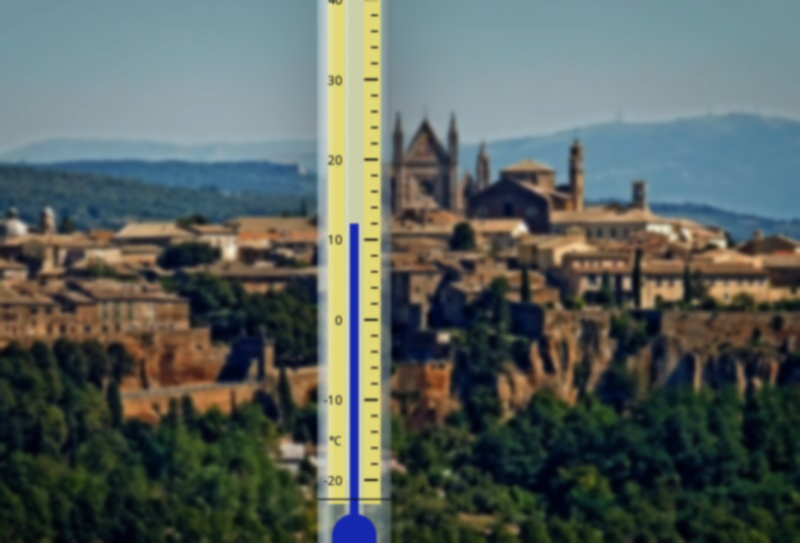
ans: 12,°C
